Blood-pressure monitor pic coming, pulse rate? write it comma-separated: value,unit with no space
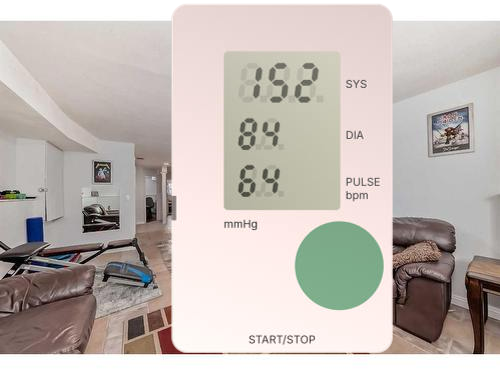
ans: 64,bpm
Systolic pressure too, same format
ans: 152,mmHg
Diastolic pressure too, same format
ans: 84,mmHg
